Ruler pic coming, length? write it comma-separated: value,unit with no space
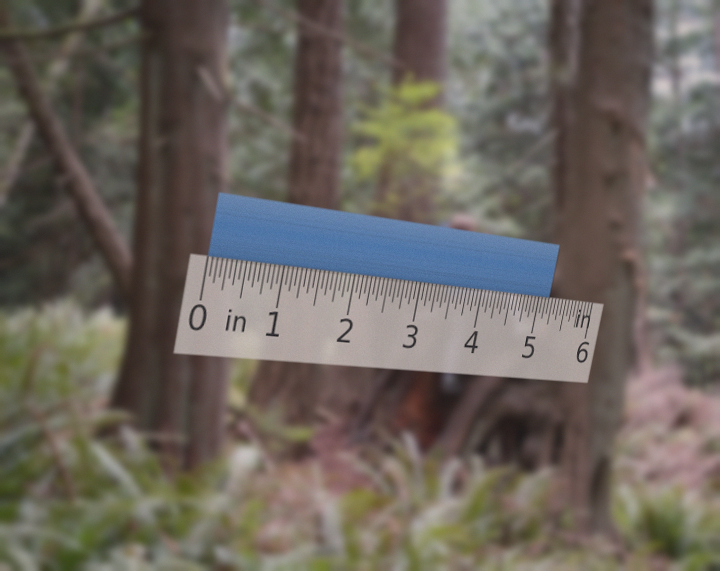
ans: 5.1875,in
